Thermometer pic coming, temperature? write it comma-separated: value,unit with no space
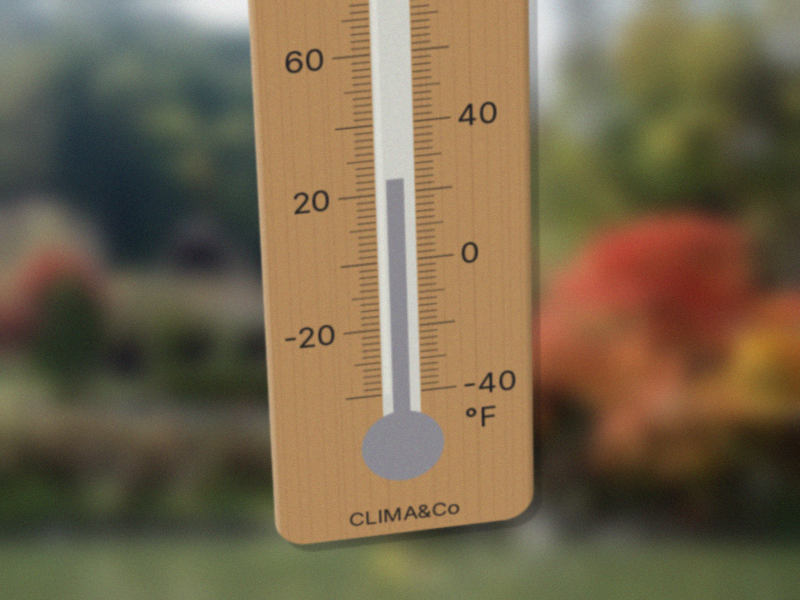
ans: 24,°F
